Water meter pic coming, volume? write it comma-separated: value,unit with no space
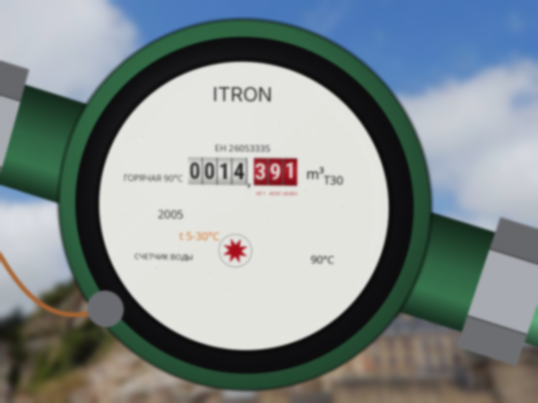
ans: 14.391,m³
